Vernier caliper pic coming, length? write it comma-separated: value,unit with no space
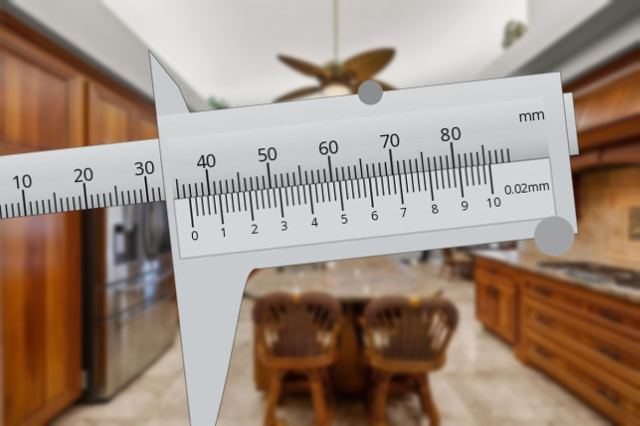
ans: 36.8,mm
